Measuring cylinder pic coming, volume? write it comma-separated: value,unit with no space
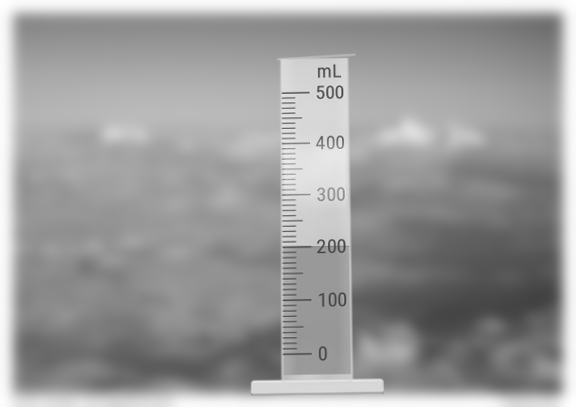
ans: 200,mL
